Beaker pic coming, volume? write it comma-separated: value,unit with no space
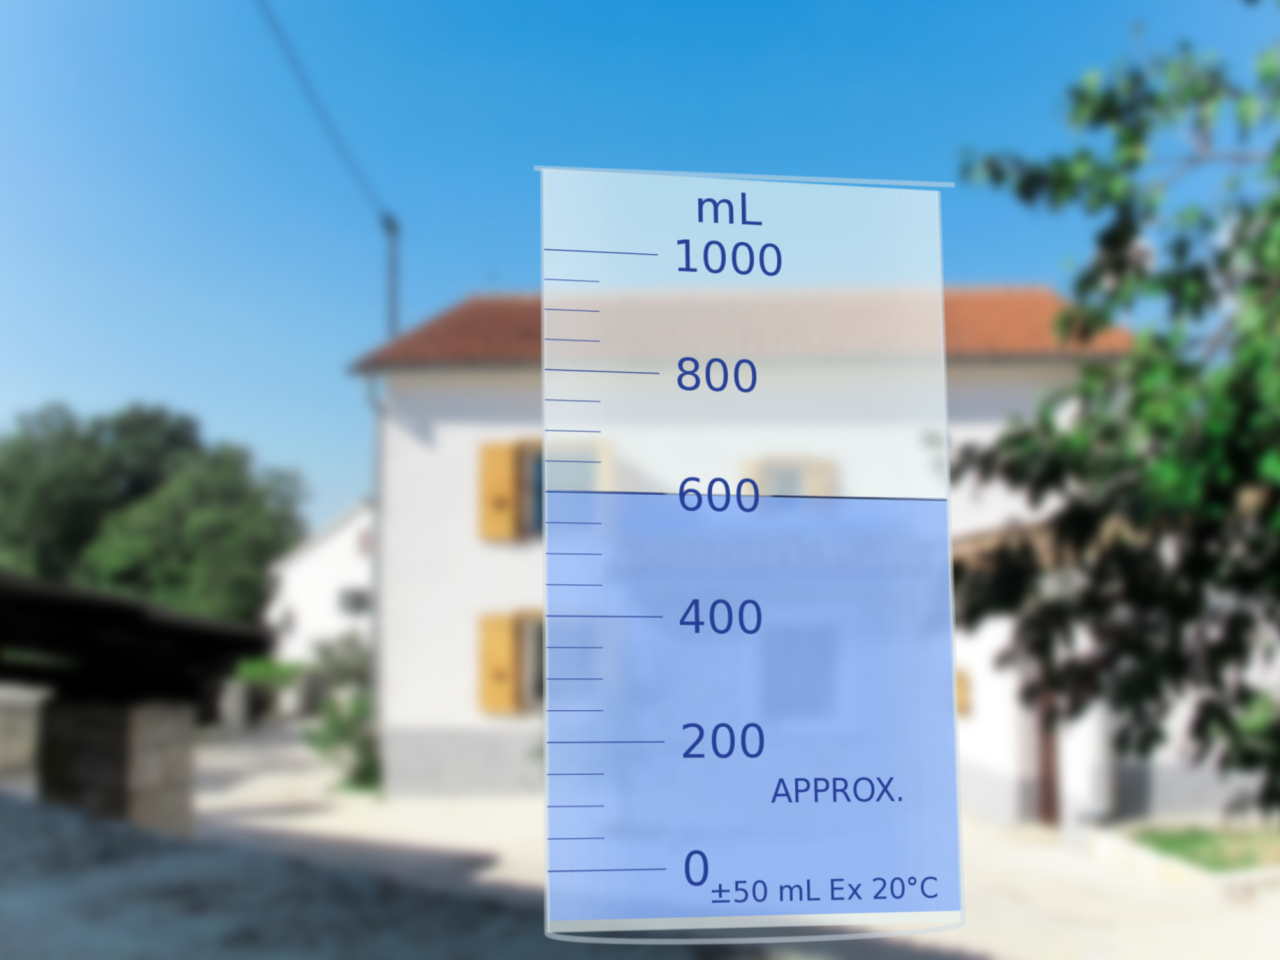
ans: 600,mL
